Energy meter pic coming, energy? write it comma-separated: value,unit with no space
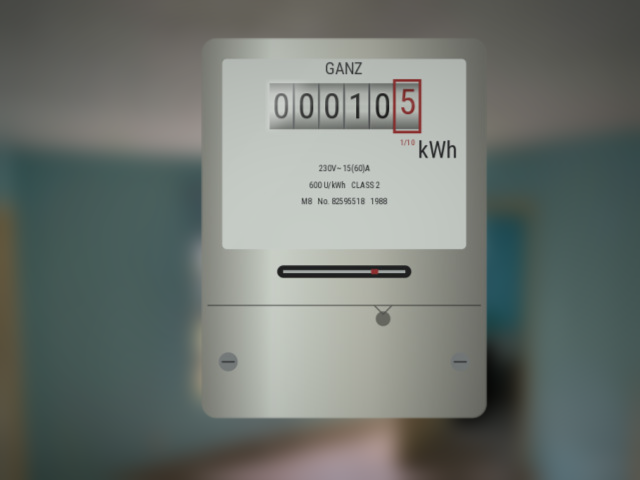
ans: 10.5,kWh
